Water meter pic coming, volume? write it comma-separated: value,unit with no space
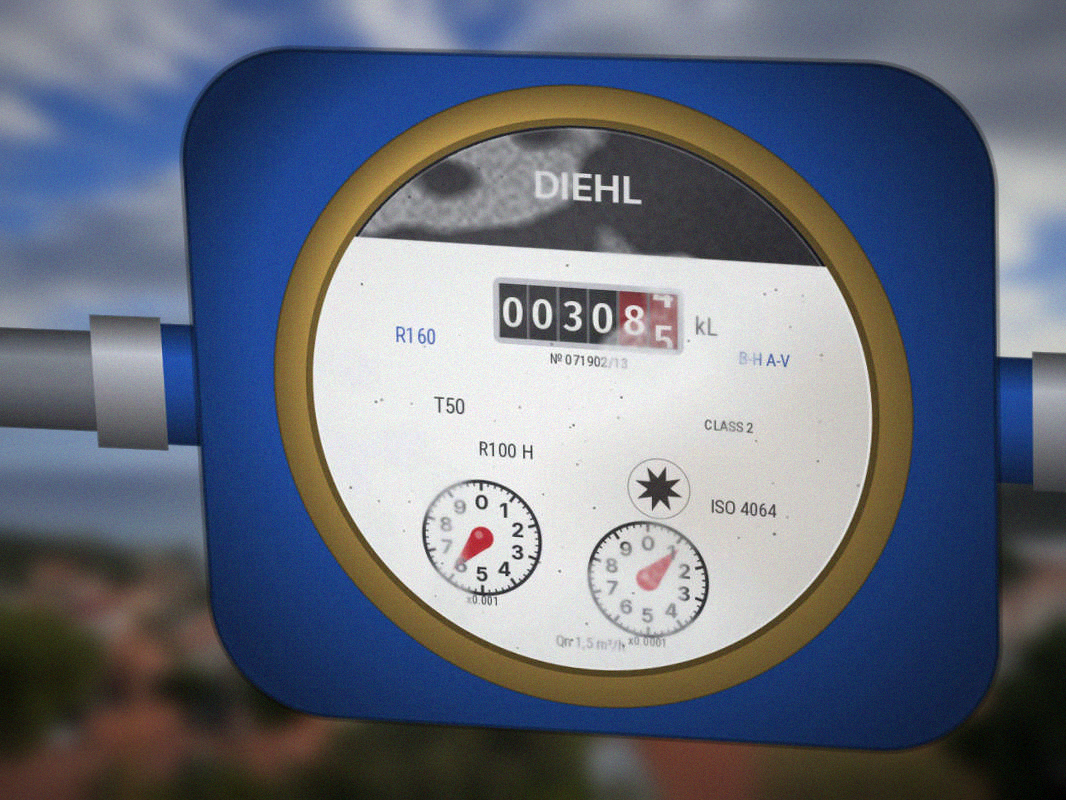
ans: 30.8461,kL
